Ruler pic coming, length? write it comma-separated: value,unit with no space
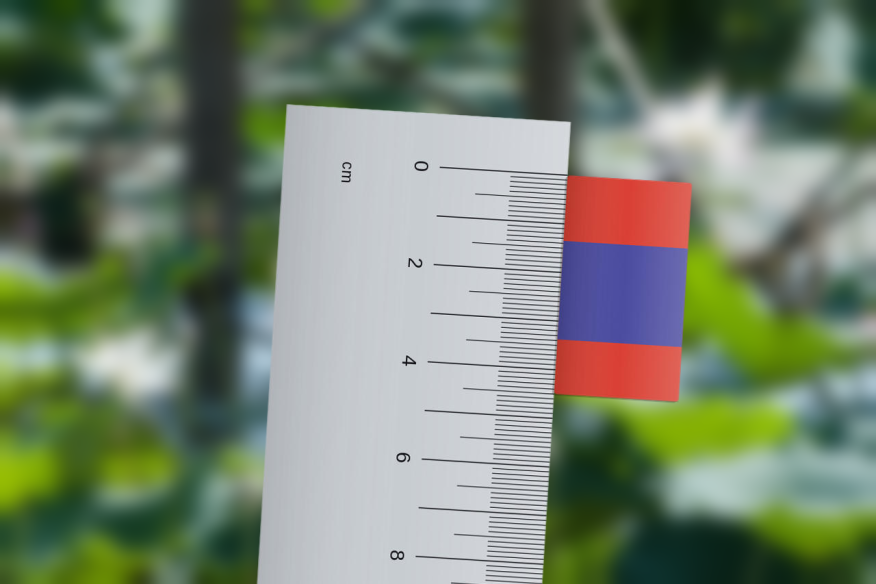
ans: 4.5,cm
